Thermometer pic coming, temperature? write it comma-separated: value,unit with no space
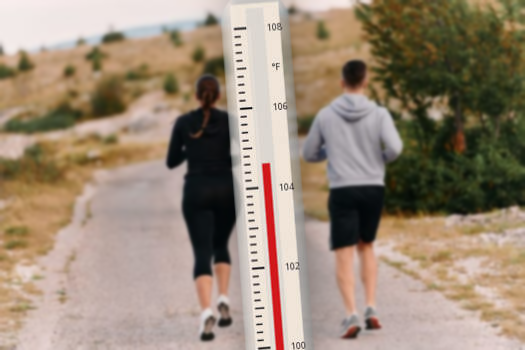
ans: 104.6,°F
